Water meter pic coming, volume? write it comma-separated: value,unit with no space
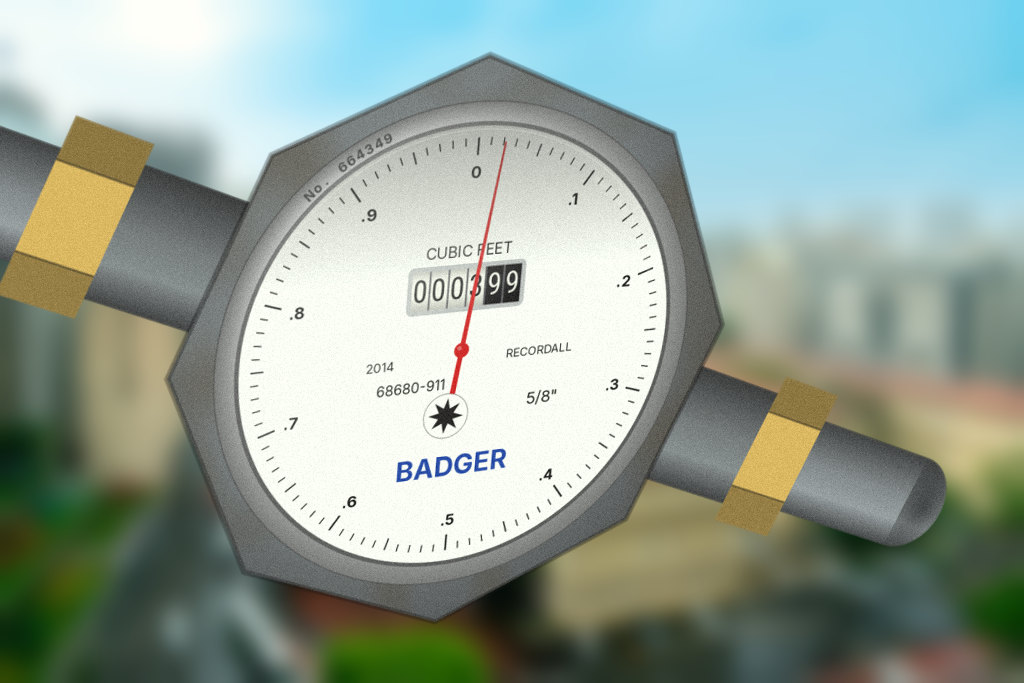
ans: 399.02,ft³
